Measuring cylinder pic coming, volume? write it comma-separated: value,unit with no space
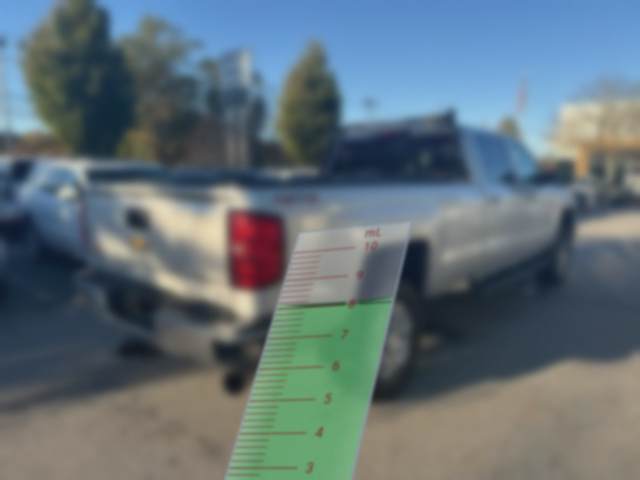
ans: 8,mL
